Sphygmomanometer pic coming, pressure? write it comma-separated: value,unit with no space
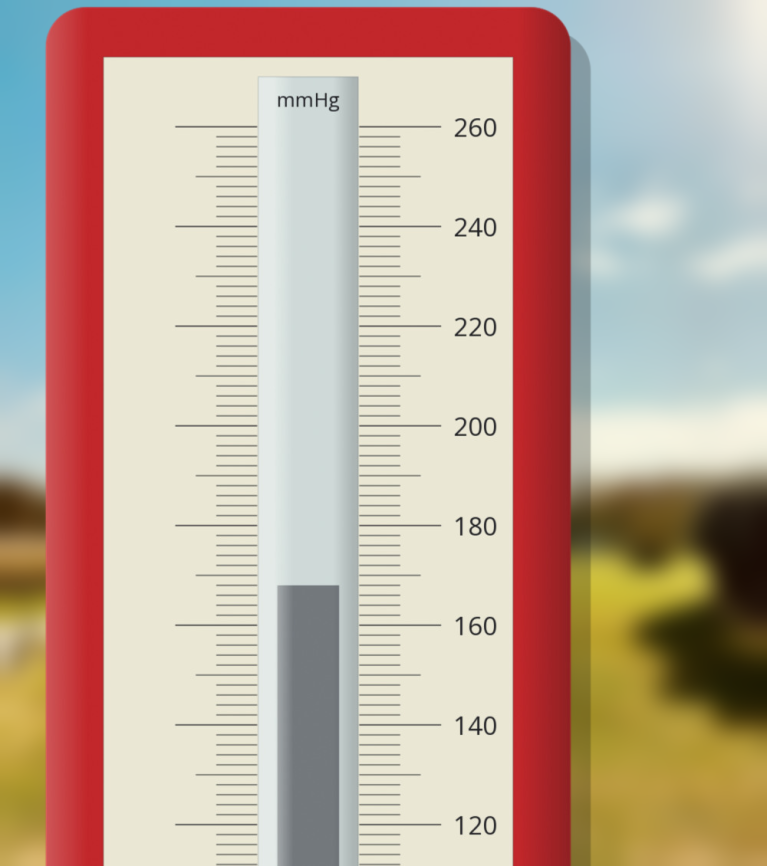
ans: 168,mmHg
